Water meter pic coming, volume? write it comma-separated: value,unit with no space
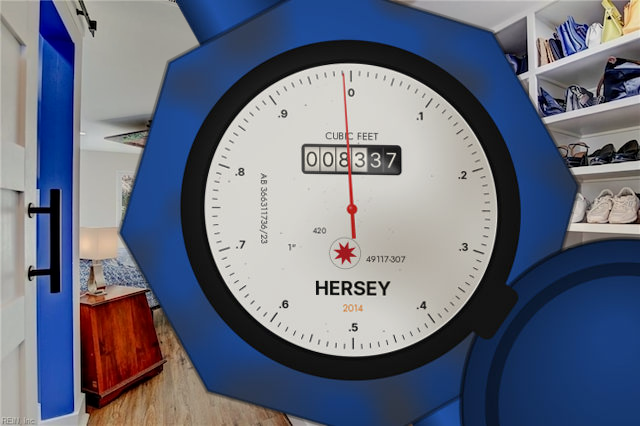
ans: 8336.99,ft³
